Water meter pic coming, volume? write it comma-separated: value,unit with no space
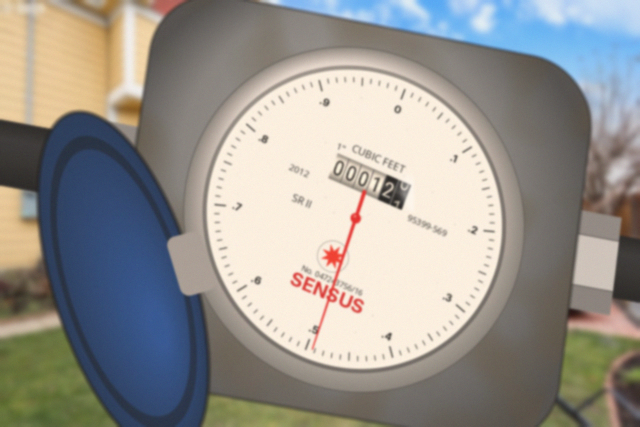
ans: 120.49,ft³
